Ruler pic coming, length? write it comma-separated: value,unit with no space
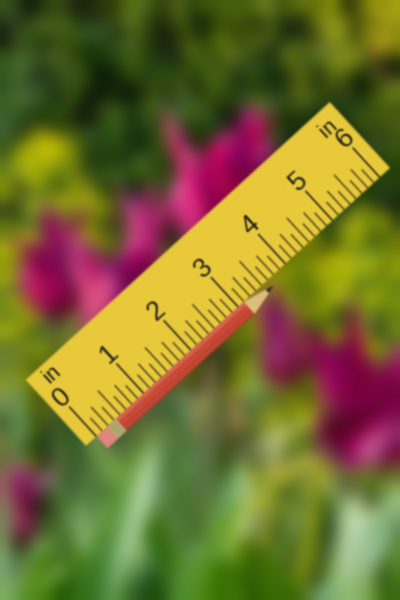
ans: 3.625,in
